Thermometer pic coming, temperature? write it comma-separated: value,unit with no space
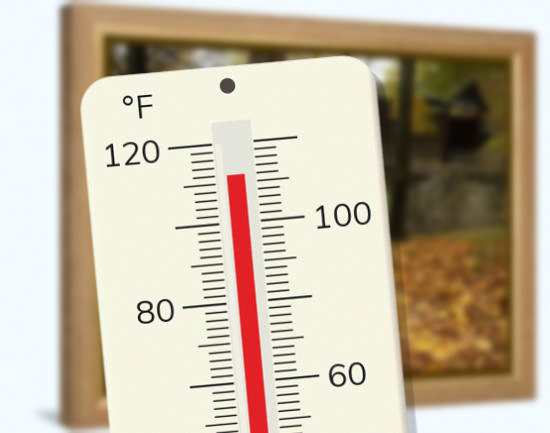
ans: 112,°F
